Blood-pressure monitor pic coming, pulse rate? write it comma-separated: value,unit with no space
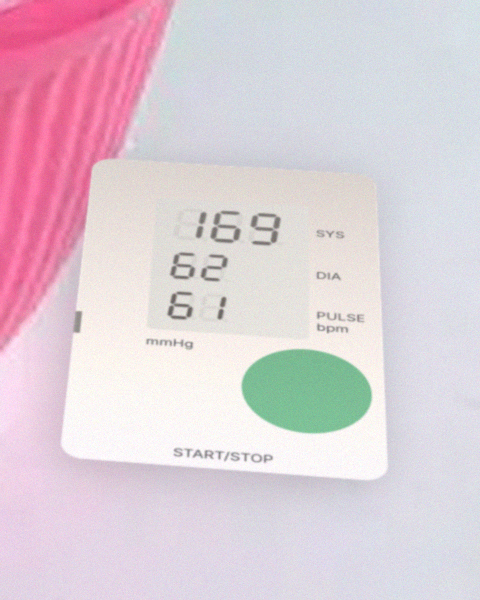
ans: 61,bpm
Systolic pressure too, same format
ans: 169,mmHg
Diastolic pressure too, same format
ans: 62,mmHg
